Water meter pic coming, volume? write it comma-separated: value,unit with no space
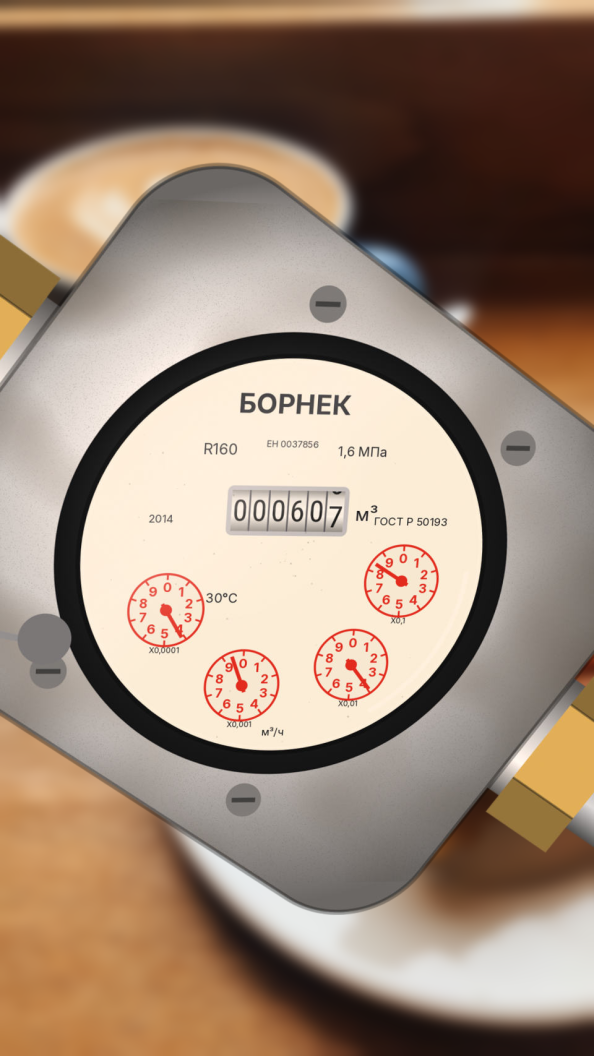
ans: 606.8394,m³
